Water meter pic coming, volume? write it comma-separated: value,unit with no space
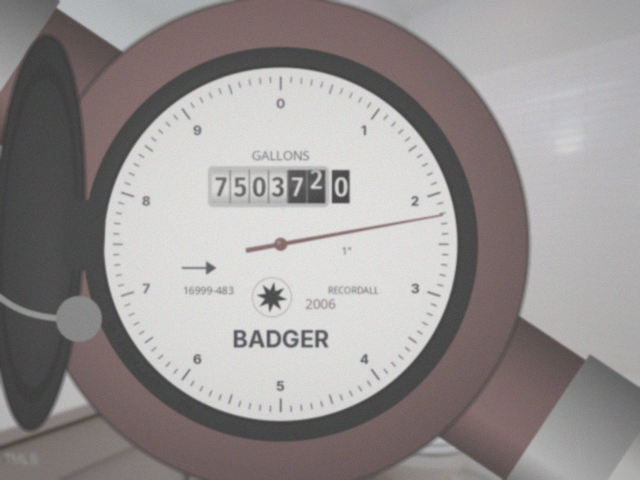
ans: 7503722.2,gal
